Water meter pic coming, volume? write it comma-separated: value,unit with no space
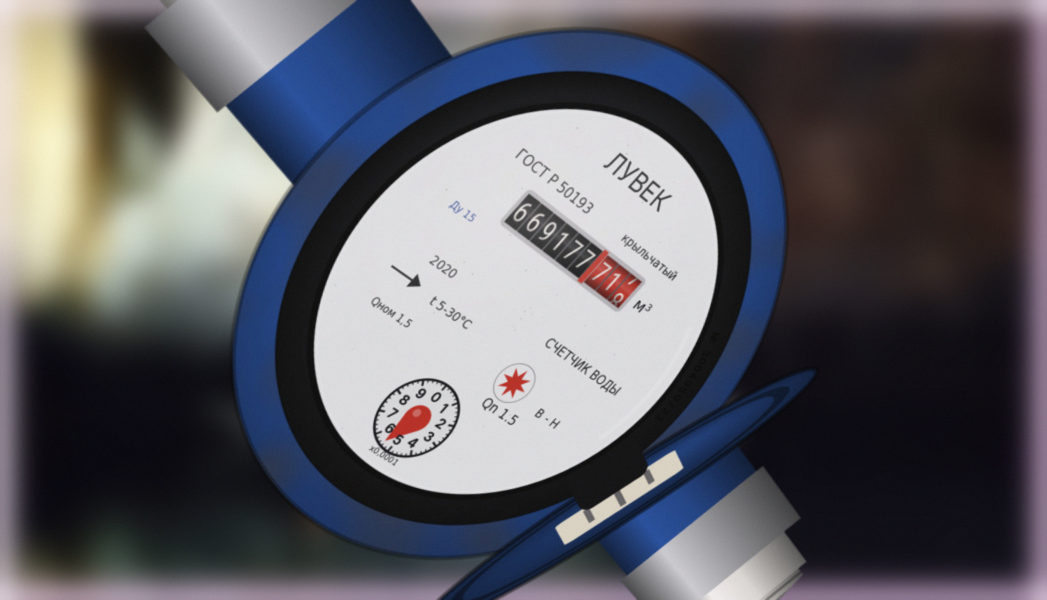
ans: 669177.7175,m³
